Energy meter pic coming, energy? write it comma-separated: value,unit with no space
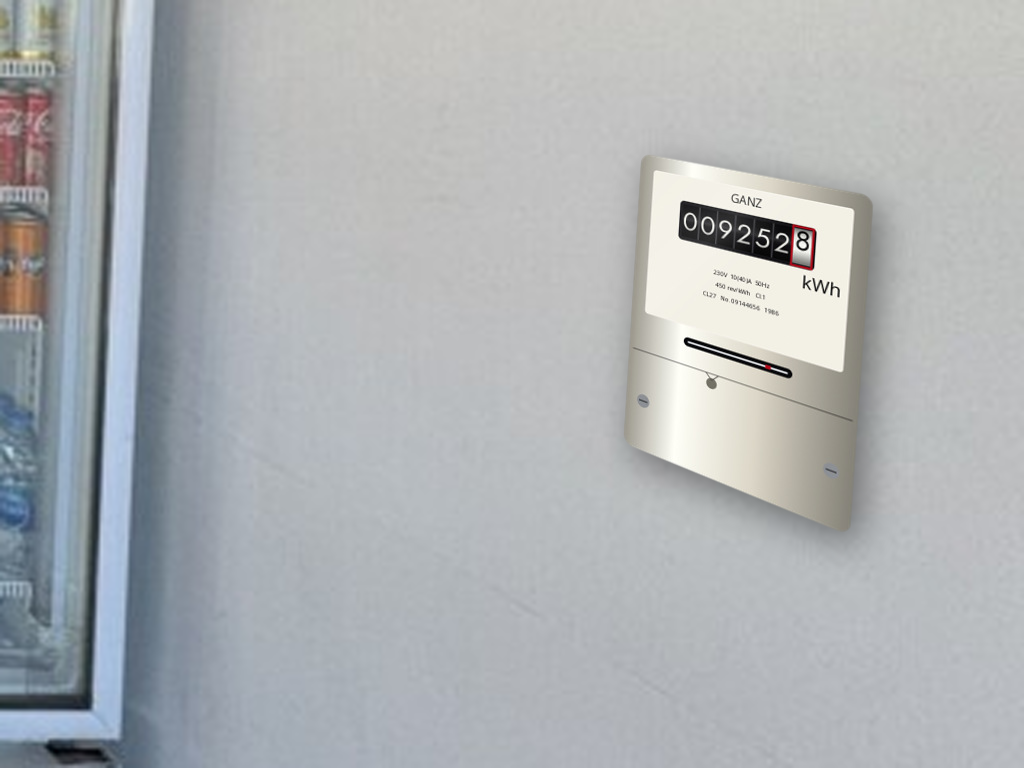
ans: 9252.8,kWh
